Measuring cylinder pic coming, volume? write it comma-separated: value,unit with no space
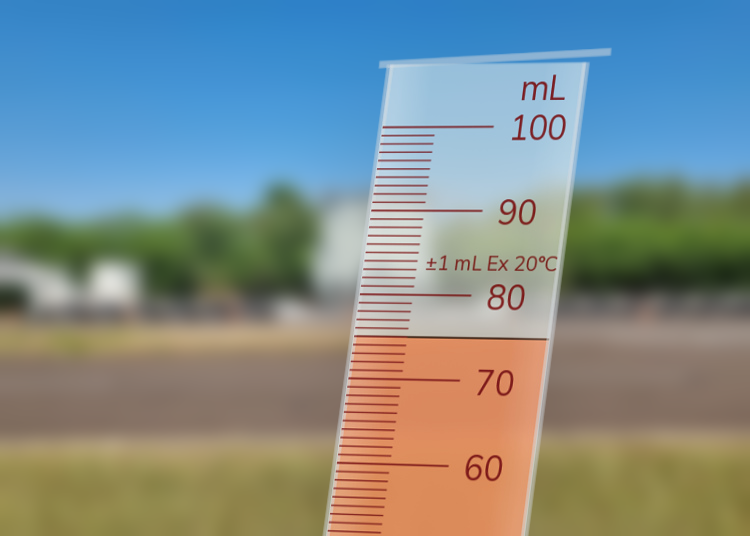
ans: 75,mL
